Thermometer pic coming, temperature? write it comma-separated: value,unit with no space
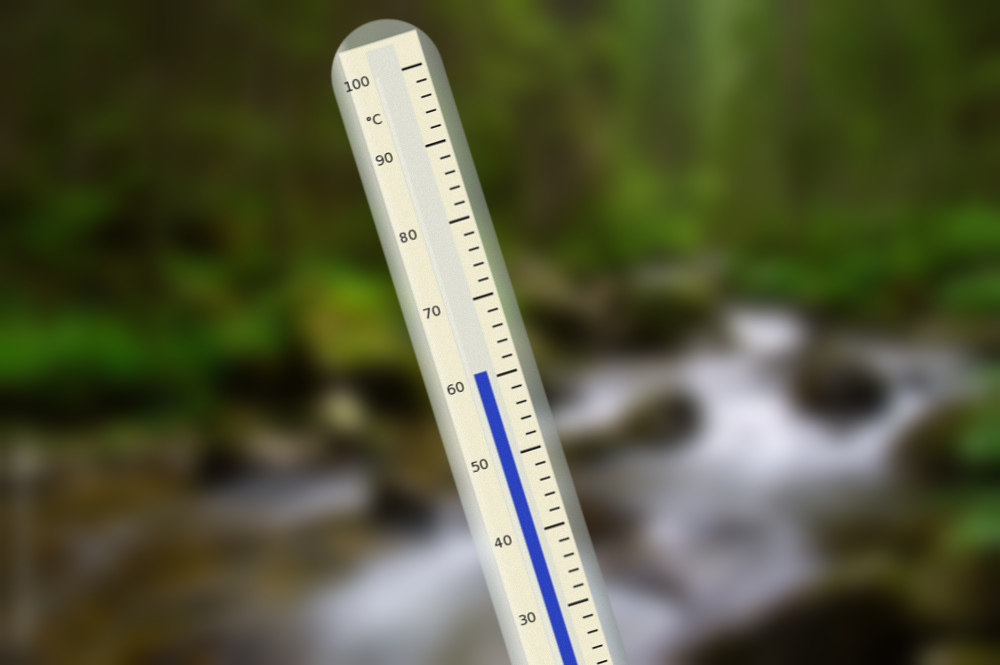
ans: 61,°C
